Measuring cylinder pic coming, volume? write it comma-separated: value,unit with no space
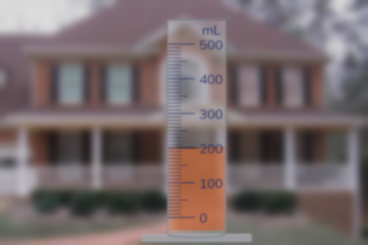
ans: 200,mL
